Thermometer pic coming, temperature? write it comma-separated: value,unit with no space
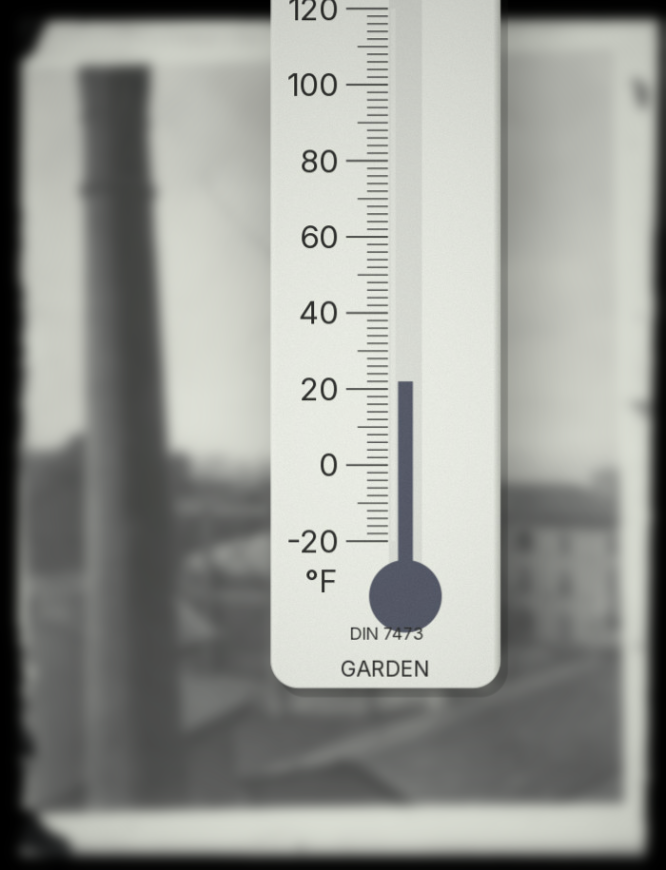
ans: 22,°F
